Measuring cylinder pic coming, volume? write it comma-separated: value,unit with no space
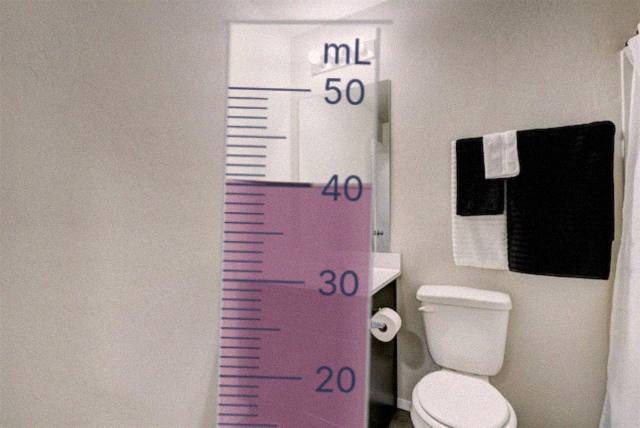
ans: 40,mL
